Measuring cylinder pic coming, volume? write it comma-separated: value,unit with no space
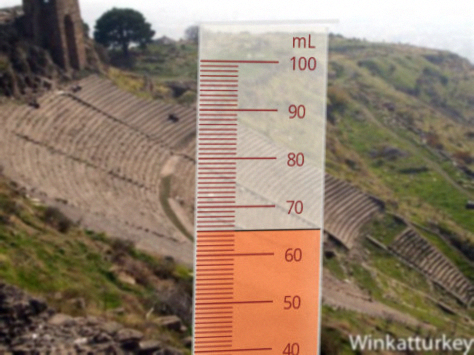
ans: 65,mL
